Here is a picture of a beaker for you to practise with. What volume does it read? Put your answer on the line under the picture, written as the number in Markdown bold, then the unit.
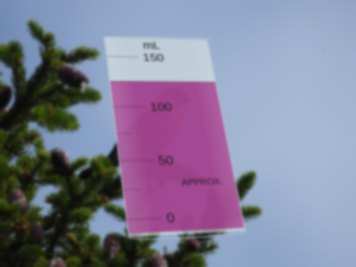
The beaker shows **125** mL
